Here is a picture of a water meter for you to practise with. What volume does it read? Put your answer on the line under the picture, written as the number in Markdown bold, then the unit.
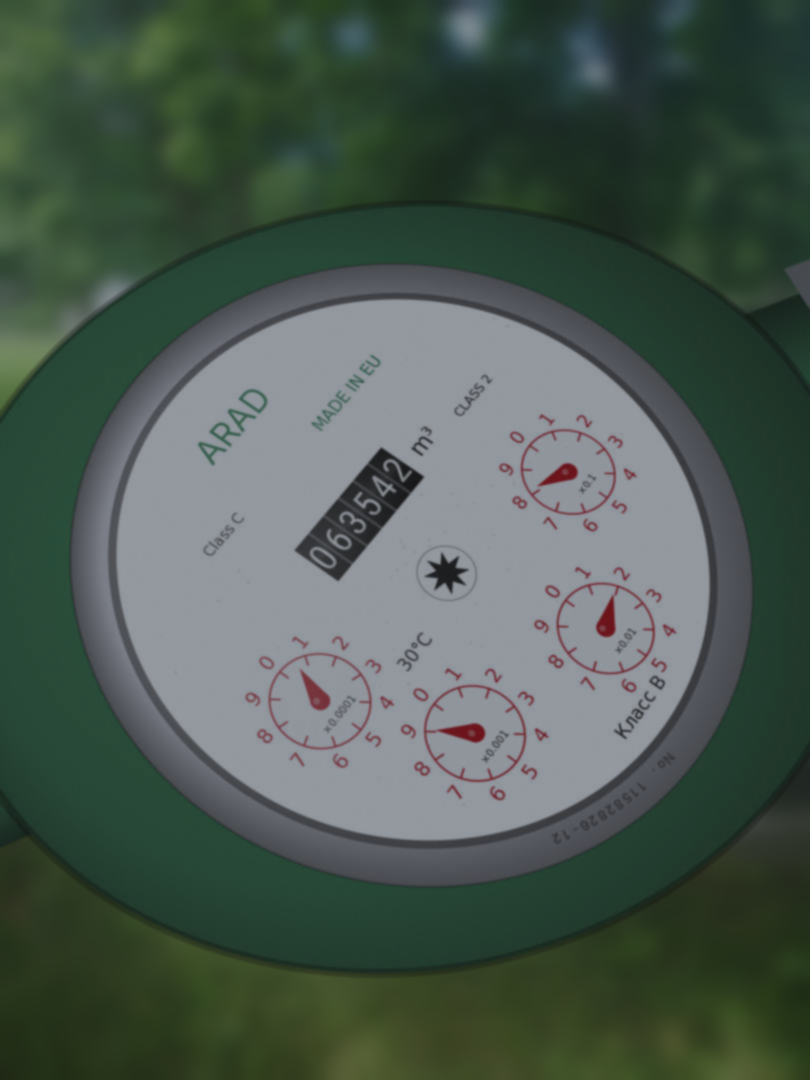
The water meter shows **63542.8190** m³
